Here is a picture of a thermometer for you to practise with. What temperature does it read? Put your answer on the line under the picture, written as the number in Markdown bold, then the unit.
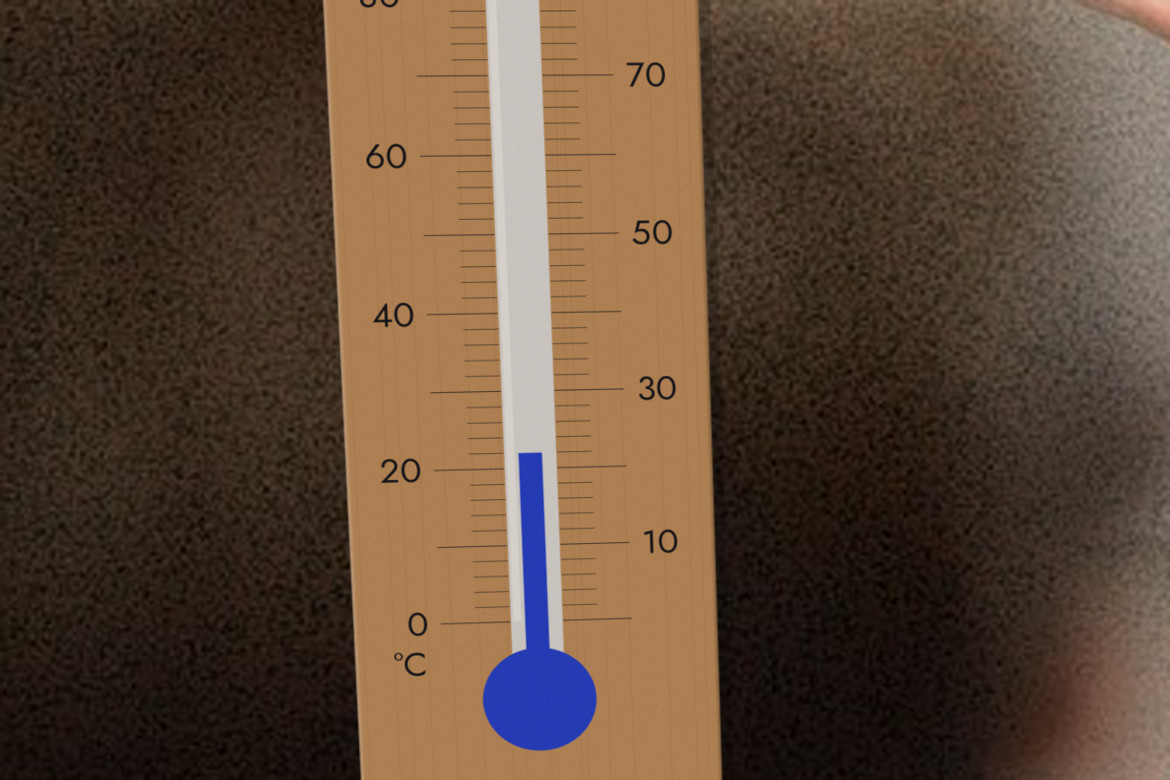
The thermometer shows **22** °C
